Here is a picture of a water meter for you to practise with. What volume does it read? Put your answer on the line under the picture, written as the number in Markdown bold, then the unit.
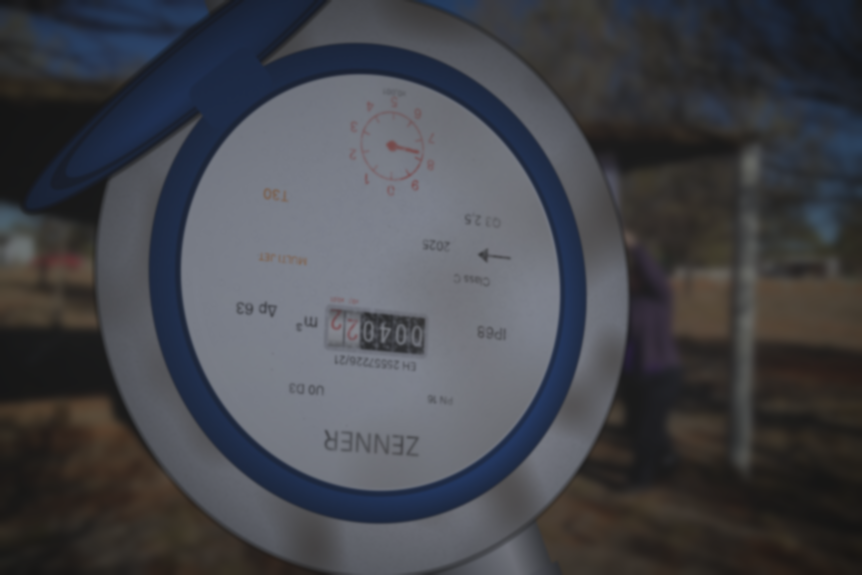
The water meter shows **40.217** m³
